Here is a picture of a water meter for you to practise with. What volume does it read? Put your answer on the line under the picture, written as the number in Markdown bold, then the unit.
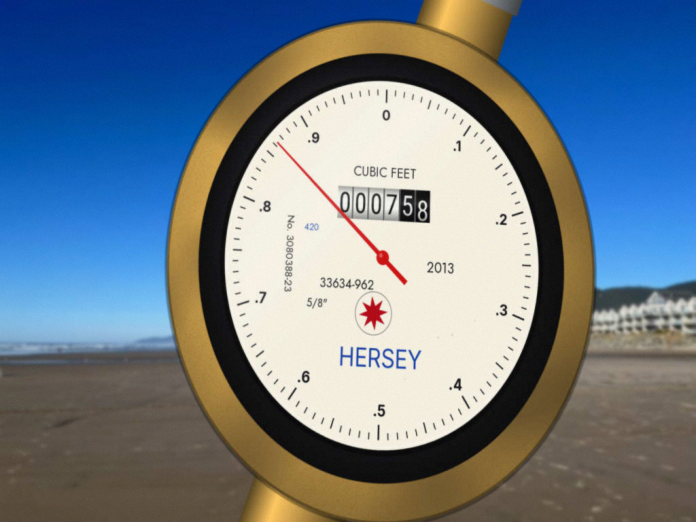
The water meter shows **757.86** ft³
